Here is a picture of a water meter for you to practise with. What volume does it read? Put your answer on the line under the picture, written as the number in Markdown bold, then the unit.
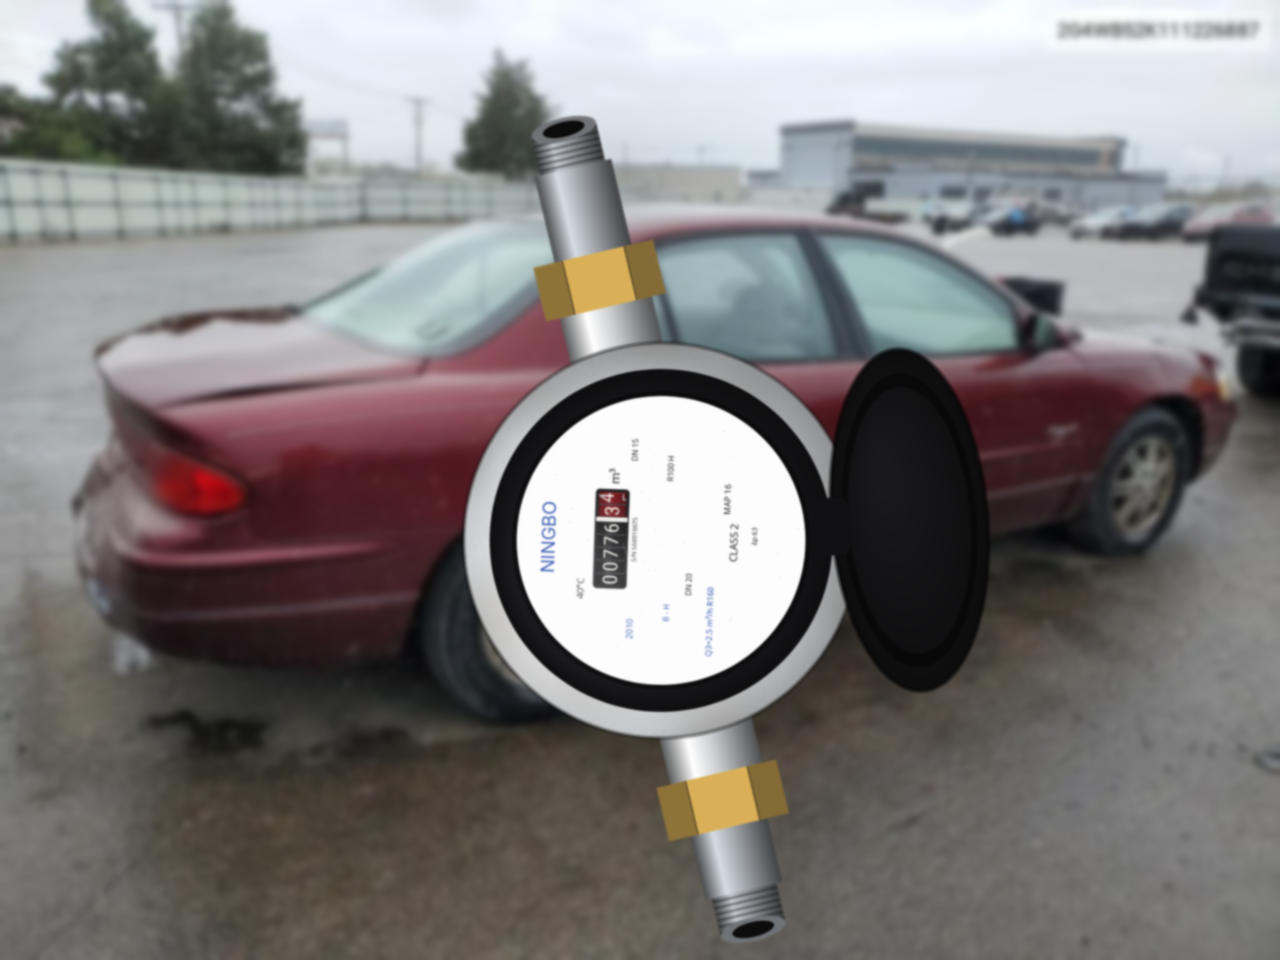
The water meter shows **776.34** m³
